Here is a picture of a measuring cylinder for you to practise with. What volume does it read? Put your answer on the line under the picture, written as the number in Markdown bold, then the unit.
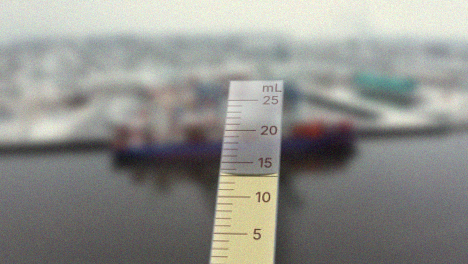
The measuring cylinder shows **13** mL
